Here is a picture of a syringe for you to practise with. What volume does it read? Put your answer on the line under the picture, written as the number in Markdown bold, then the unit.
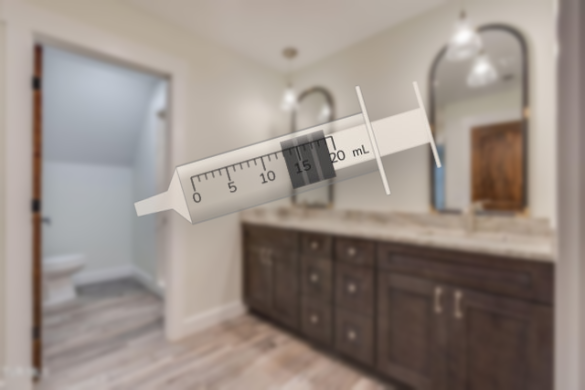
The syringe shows **13** mL
